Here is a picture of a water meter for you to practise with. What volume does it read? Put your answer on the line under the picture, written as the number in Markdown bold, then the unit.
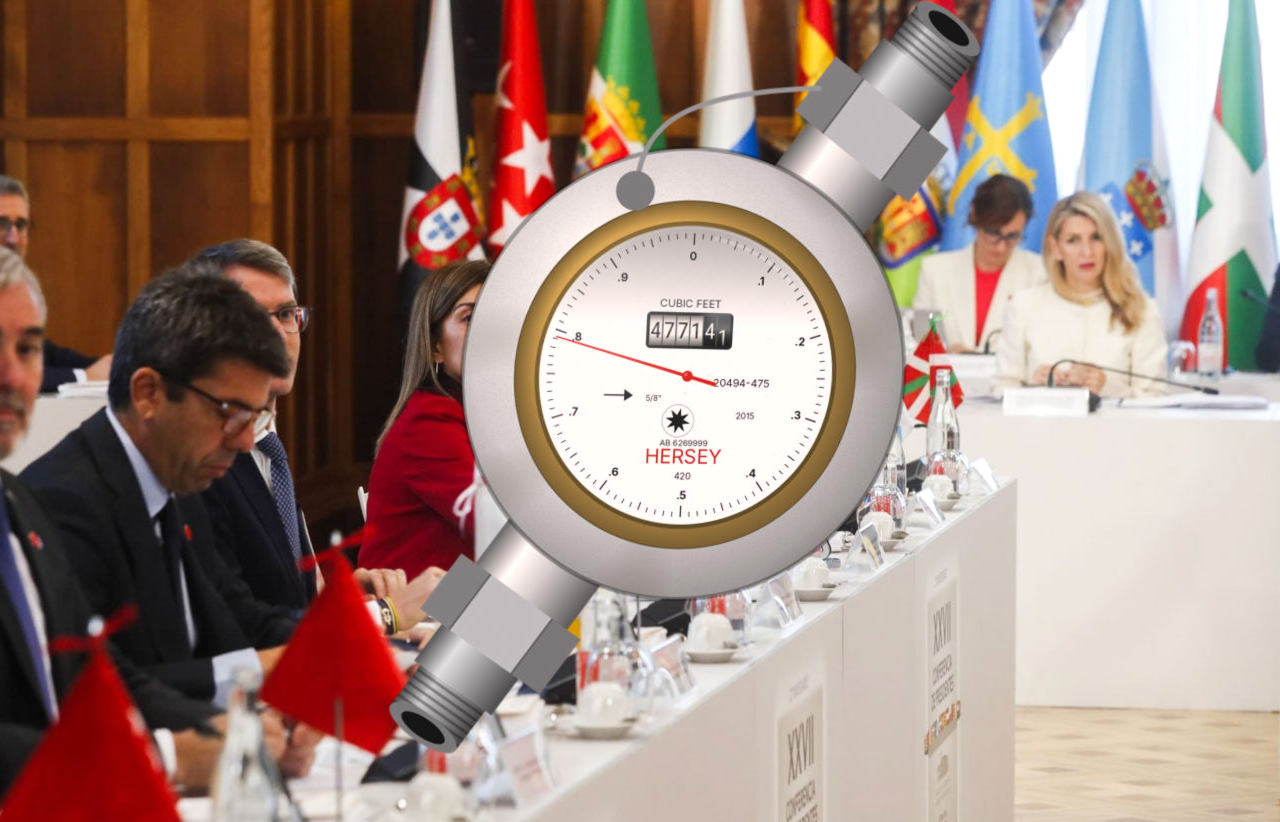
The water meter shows **477140.79** ft³
